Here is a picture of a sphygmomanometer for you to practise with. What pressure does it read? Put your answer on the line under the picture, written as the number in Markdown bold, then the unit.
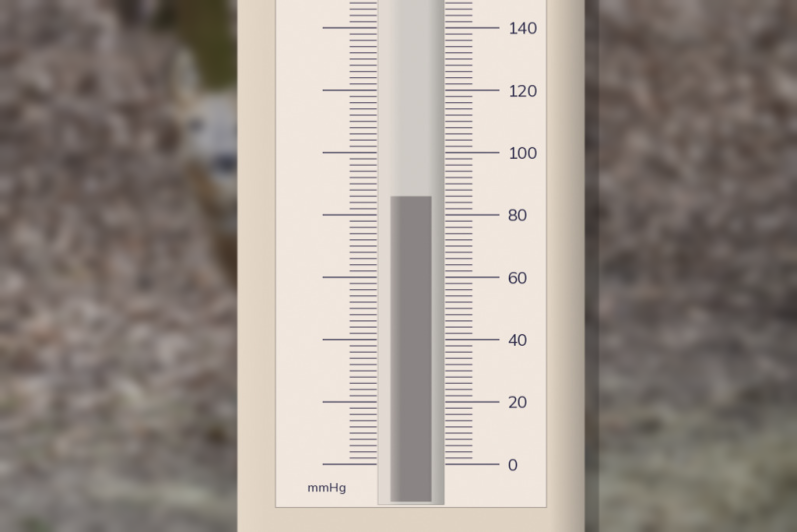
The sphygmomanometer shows **86** mmHg
